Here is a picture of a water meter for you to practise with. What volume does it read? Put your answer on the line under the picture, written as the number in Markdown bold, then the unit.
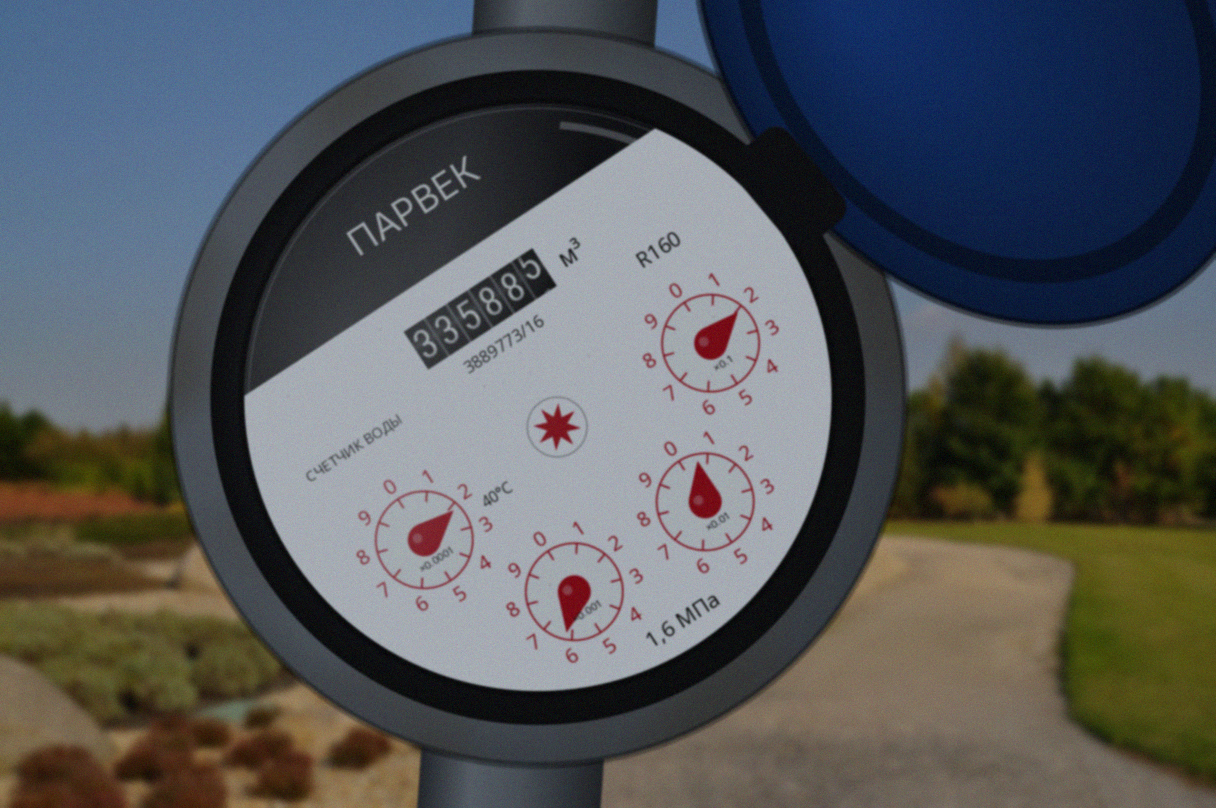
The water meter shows **335885.2062** m³
